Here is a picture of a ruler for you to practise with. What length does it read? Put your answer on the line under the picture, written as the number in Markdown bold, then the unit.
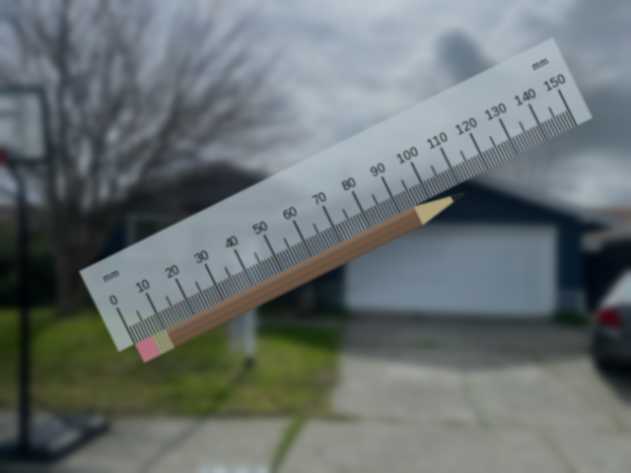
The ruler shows **110** mm
